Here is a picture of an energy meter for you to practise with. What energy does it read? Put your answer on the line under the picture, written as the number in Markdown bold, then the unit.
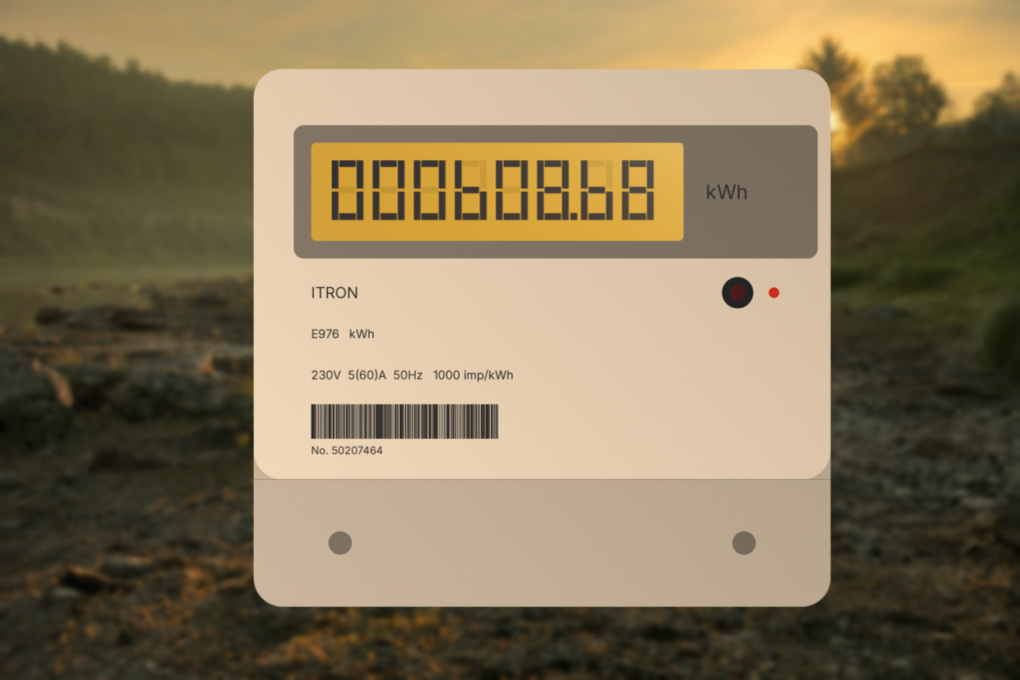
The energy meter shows **608.68** kWh
